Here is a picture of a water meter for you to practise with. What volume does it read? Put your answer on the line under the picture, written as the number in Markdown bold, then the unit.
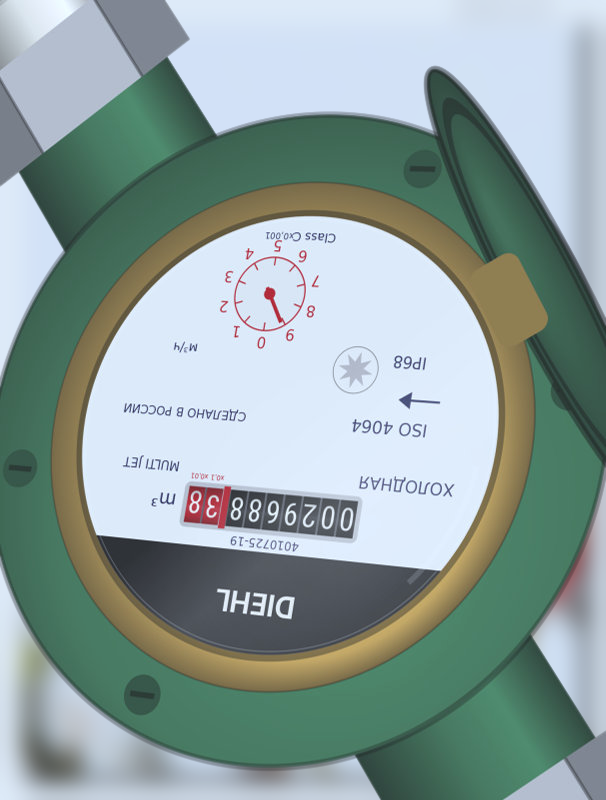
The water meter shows **29688.379** m³
